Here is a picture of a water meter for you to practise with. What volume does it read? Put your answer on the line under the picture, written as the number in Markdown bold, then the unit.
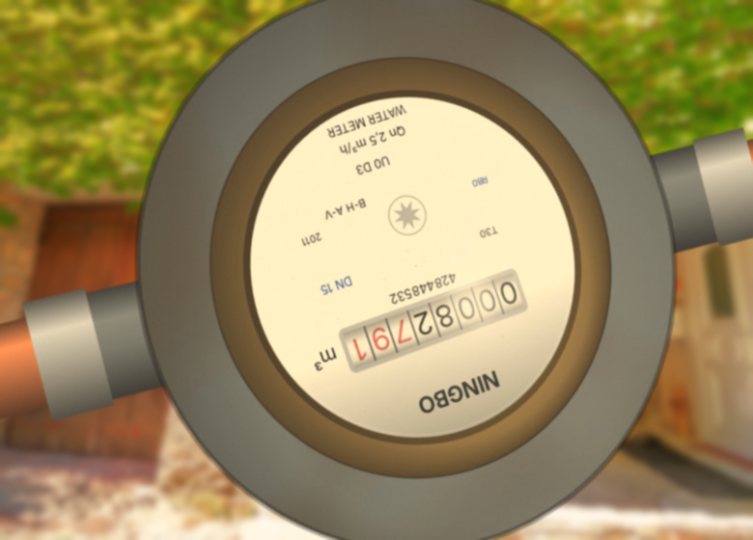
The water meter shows **82.791** m³
